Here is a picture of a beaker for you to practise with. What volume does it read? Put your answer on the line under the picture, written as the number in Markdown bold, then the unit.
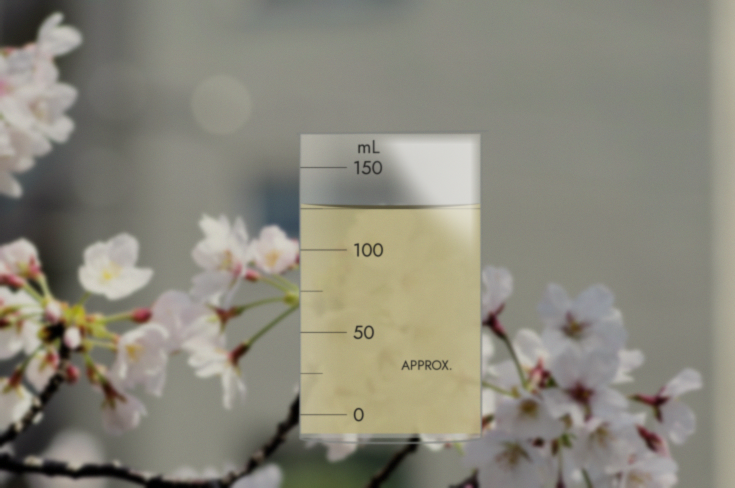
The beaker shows **125** mL
